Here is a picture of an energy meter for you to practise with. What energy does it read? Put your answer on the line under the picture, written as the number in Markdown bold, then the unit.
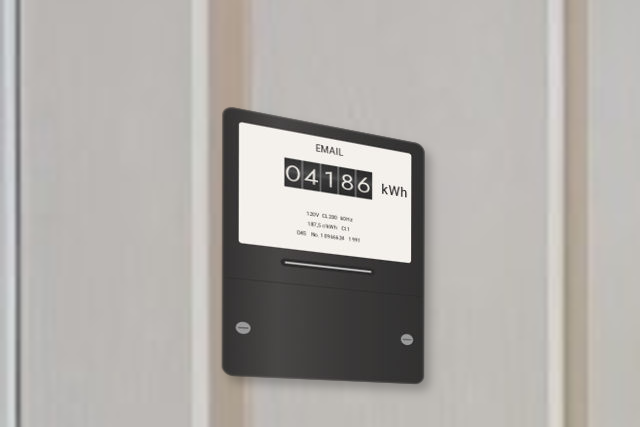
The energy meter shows **4186** kWh
